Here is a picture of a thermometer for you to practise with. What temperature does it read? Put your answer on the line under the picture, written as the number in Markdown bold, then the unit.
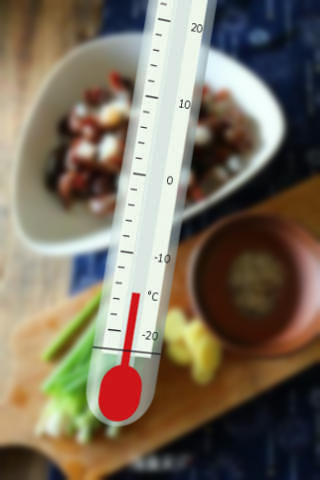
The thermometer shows **-15** °C
